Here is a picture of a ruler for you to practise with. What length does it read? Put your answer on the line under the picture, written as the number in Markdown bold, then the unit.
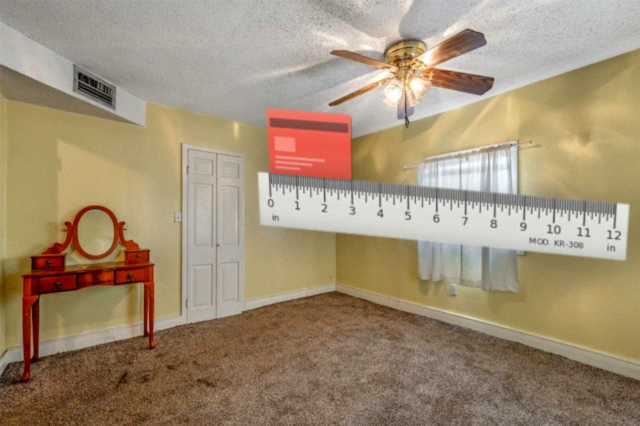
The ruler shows **3** in
